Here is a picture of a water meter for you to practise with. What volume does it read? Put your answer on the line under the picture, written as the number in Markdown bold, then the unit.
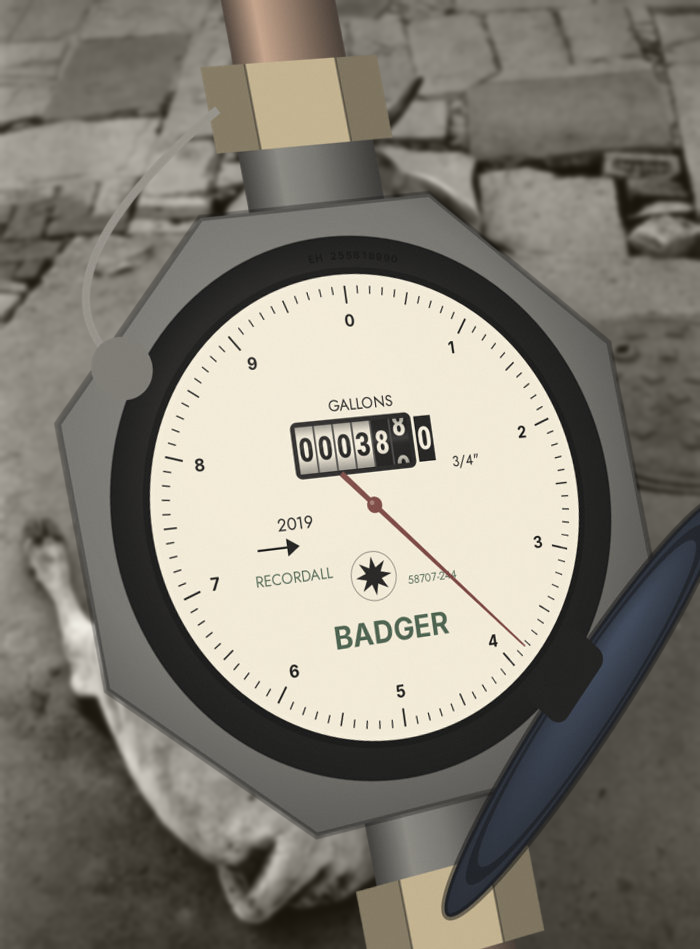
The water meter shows **3883.8** gal
